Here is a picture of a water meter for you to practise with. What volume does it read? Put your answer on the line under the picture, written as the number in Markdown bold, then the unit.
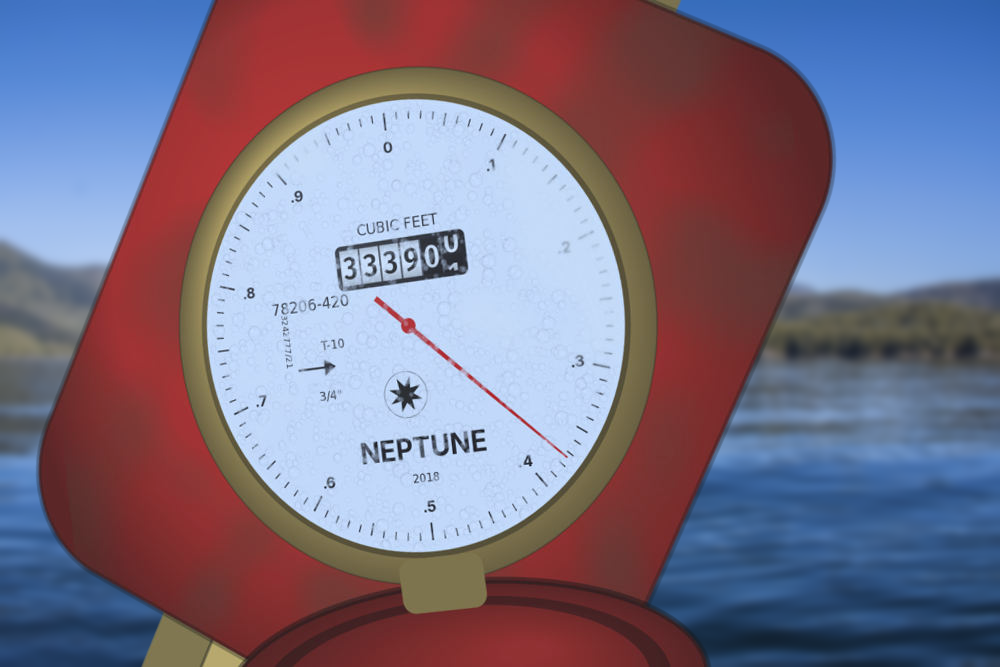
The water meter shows **333900.37** ft³
